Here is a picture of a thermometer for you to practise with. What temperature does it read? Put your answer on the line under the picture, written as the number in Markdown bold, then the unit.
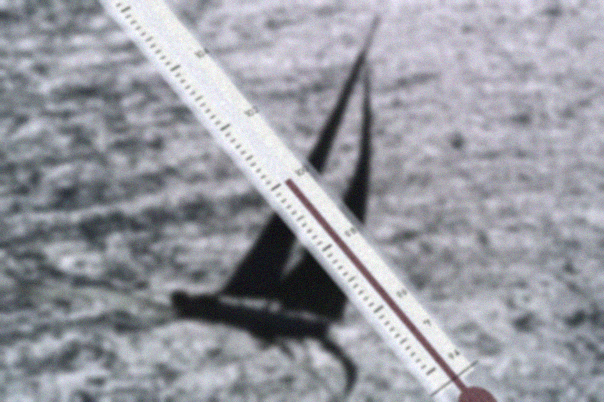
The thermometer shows **100** °F
